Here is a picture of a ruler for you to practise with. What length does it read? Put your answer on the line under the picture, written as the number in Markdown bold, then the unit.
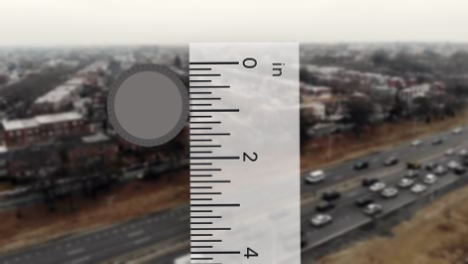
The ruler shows **1.75** in
